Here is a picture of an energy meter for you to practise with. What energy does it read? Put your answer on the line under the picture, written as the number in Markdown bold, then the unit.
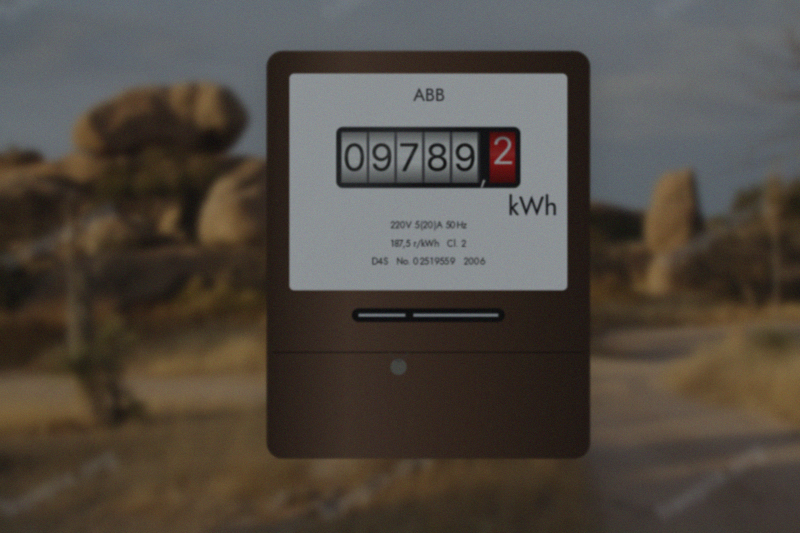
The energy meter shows **9789.2** kWh
